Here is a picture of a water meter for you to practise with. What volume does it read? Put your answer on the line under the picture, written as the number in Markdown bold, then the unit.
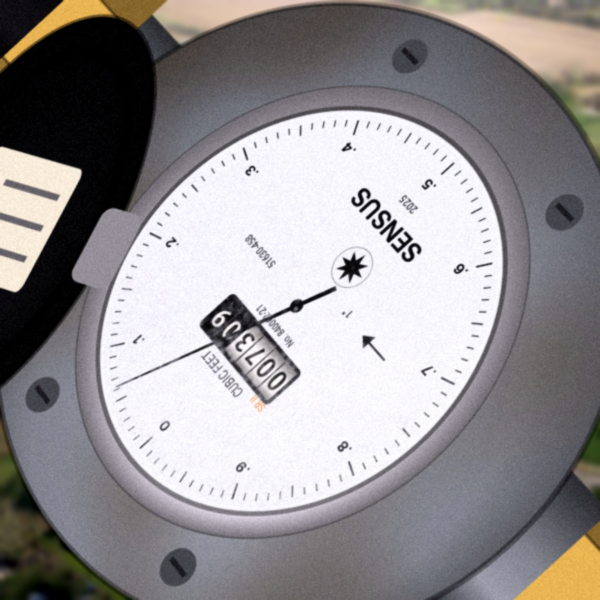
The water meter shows **7309.06** ft³
